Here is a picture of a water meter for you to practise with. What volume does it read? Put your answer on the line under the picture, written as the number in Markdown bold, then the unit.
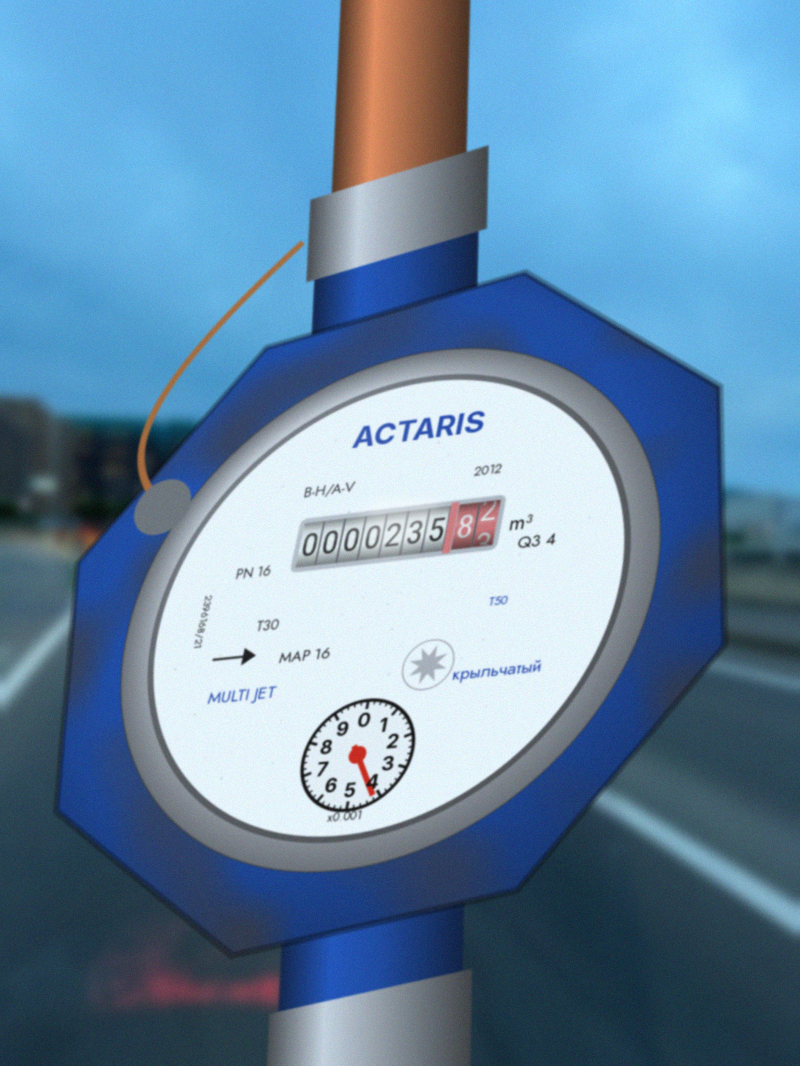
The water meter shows **235.824** m³
